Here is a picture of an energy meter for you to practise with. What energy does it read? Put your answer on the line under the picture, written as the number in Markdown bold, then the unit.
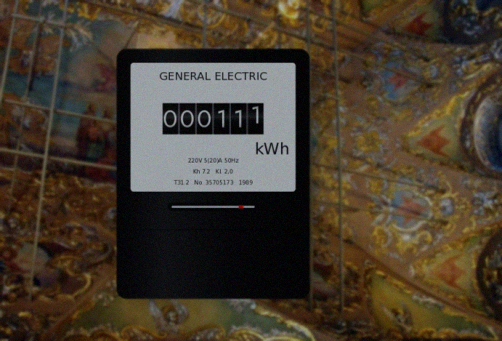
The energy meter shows **111** kWh
